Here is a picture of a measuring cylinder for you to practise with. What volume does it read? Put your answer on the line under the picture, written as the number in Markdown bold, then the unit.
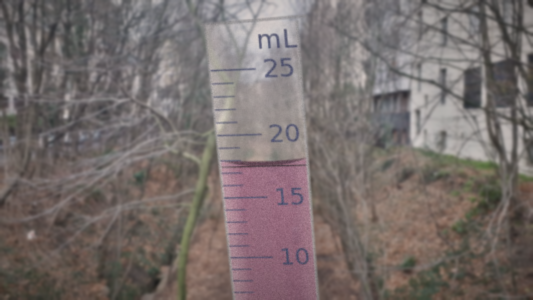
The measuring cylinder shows **17.5** mL
